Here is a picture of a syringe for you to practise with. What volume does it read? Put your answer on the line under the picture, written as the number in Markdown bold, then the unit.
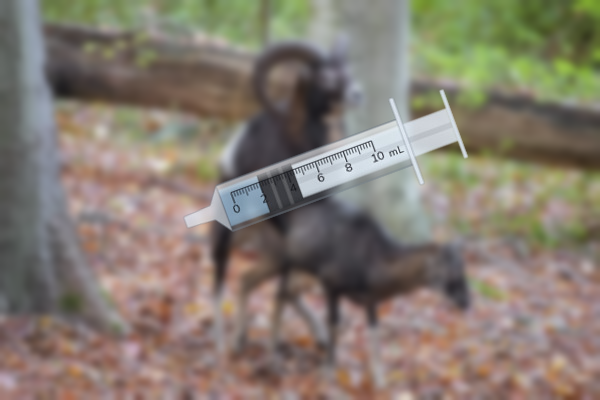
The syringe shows **2** mL
